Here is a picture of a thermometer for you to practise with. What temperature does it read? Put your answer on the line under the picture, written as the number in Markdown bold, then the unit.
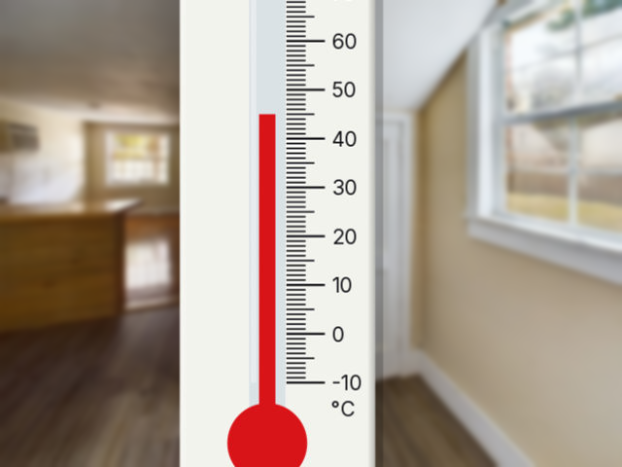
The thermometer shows **45** °C
